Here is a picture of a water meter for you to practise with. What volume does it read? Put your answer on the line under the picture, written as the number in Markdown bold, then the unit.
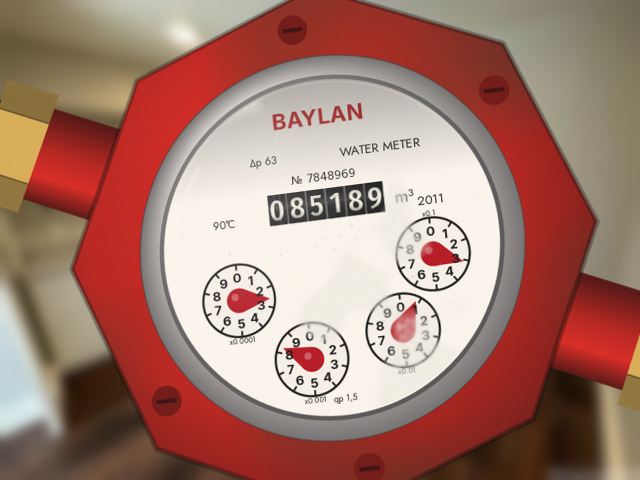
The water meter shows **85189.3082** m³
